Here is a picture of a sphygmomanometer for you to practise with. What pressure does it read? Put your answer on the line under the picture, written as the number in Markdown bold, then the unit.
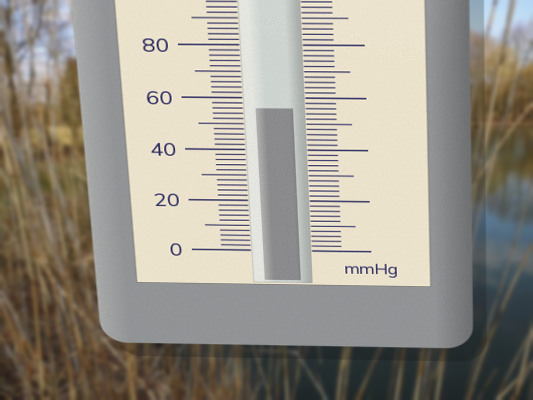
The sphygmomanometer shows **56** mmHg
